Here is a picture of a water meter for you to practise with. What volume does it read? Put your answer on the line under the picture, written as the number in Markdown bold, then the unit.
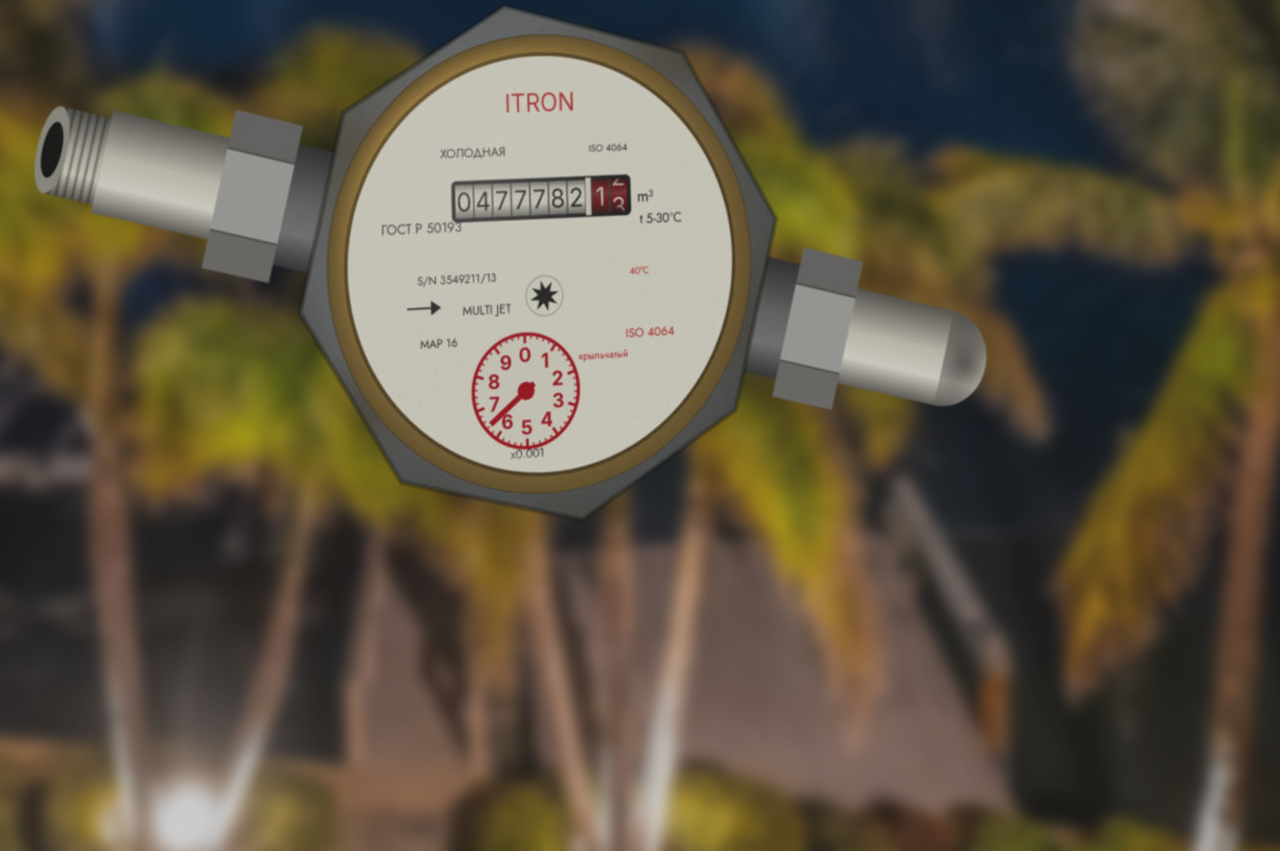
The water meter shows **477782.126** m³
